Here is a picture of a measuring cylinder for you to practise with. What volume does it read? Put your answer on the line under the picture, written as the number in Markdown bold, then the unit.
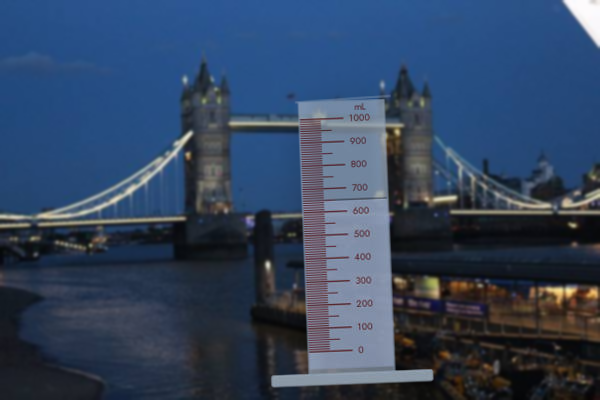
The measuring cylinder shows **650** mL
